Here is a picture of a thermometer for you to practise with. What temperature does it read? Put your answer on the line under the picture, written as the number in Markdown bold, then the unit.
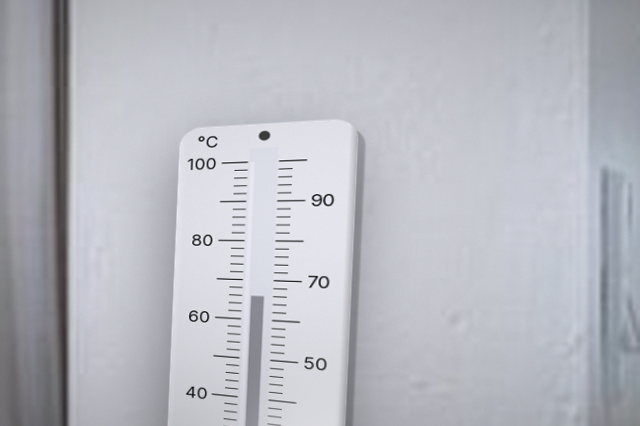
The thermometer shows **66** °C
